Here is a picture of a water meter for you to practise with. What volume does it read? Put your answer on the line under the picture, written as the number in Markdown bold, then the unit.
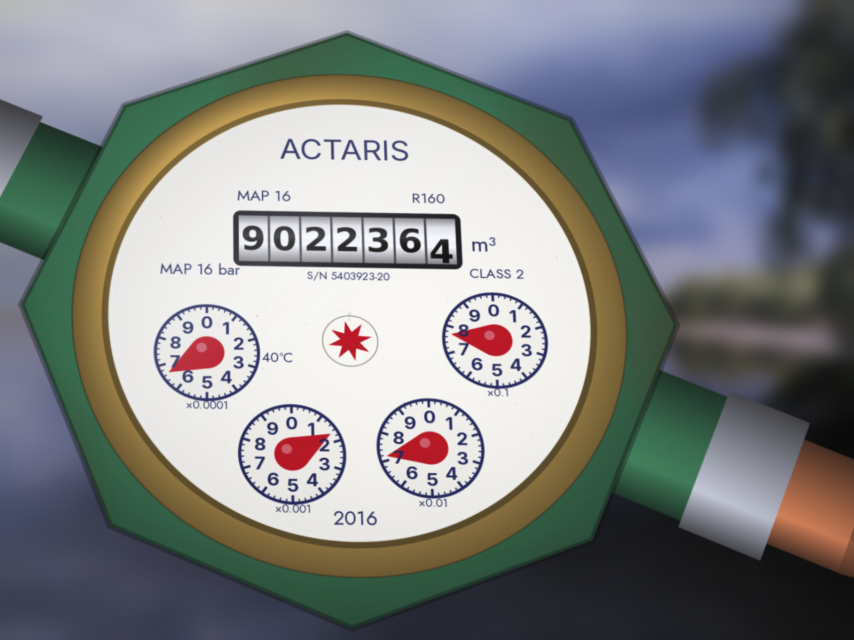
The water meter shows **9022363.7716** m³
